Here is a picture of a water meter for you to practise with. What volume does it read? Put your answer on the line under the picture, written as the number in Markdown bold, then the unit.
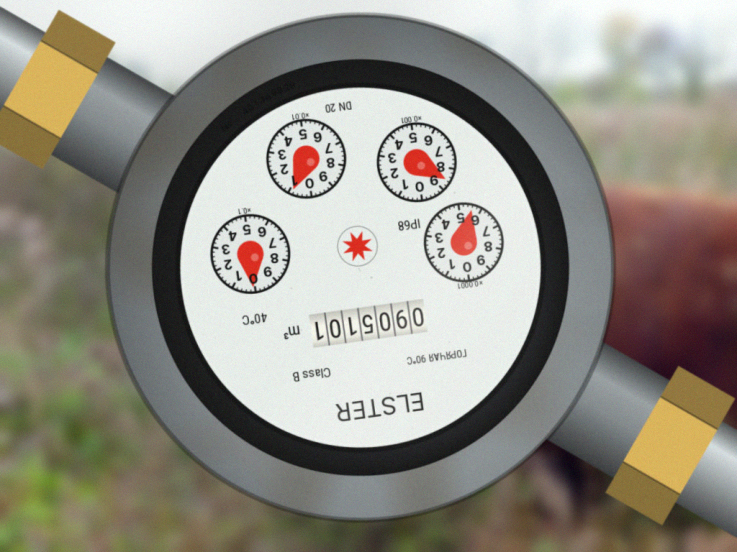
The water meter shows **905101.0085** m³
